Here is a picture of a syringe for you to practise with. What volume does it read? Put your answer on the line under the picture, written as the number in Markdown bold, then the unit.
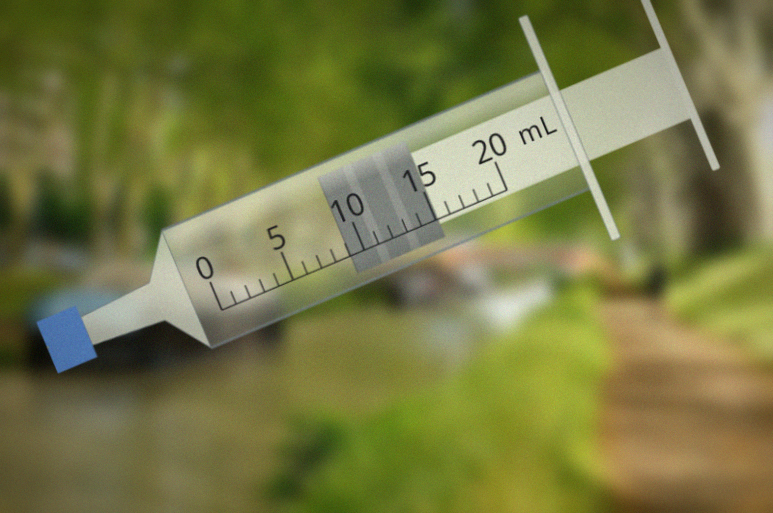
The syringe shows **9** mL
